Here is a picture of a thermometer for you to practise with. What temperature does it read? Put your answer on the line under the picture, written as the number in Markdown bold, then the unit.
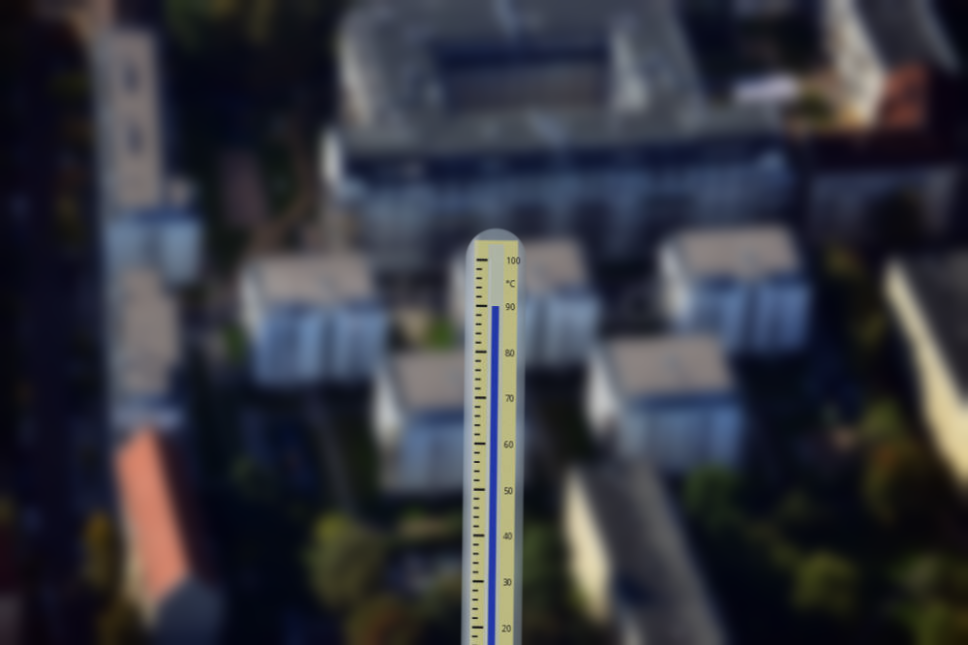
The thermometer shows **90** °C
